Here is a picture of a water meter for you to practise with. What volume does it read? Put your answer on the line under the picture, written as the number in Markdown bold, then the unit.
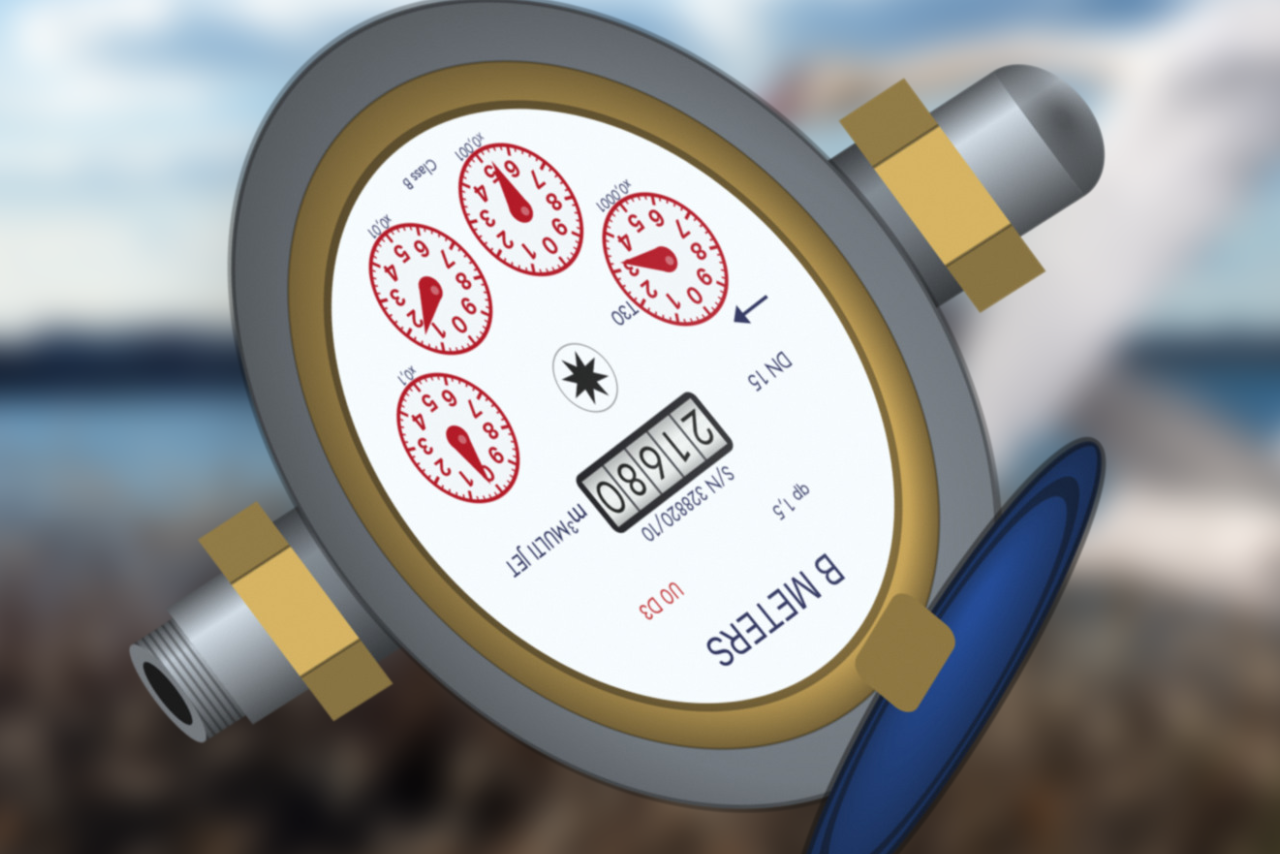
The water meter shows **21680.0153** m³
